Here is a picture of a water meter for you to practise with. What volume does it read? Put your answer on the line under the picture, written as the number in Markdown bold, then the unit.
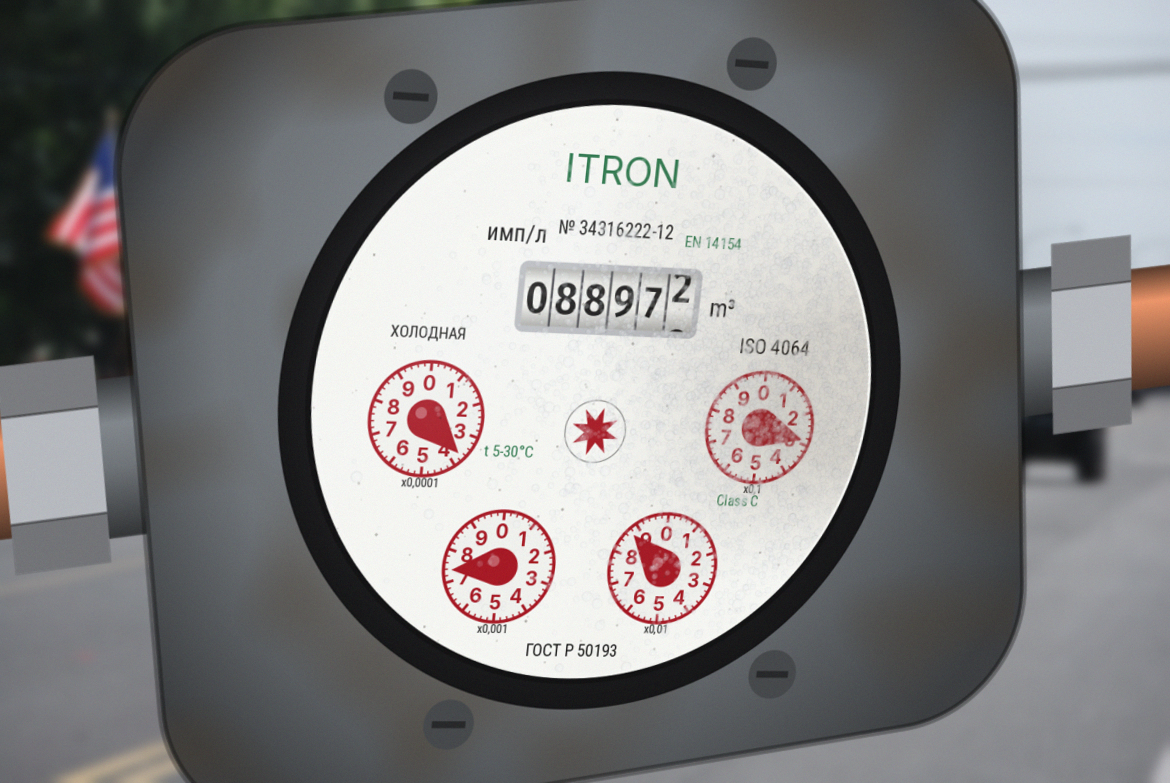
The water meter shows **88972.2873** m³
